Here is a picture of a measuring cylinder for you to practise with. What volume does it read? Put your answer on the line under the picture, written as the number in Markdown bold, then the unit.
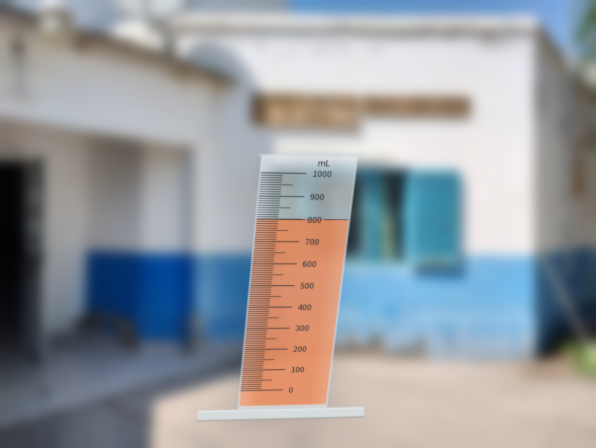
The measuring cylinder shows **800** mL
